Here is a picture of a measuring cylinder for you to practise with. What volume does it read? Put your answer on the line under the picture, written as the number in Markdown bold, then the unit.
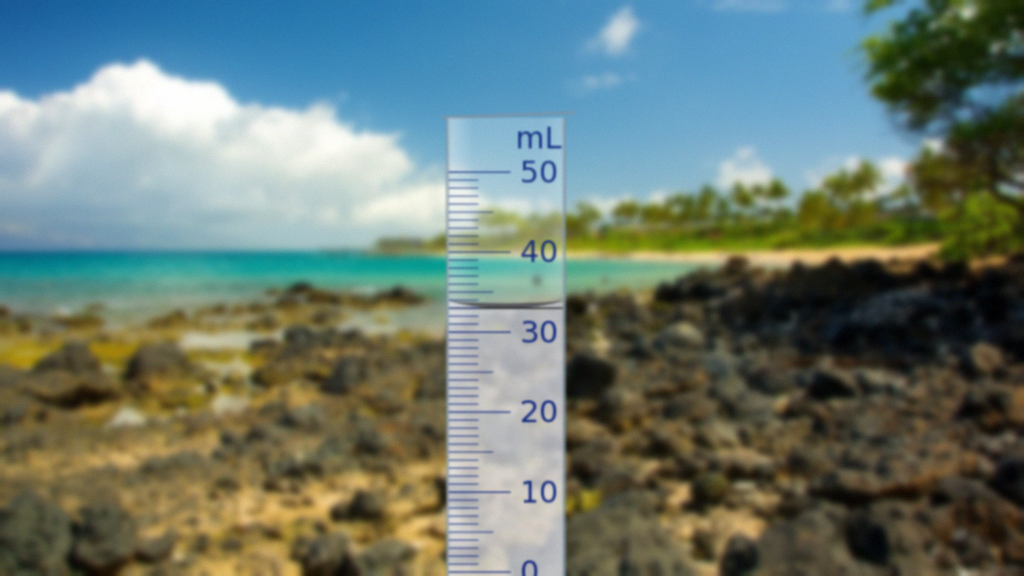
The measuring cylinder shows **33** mL
